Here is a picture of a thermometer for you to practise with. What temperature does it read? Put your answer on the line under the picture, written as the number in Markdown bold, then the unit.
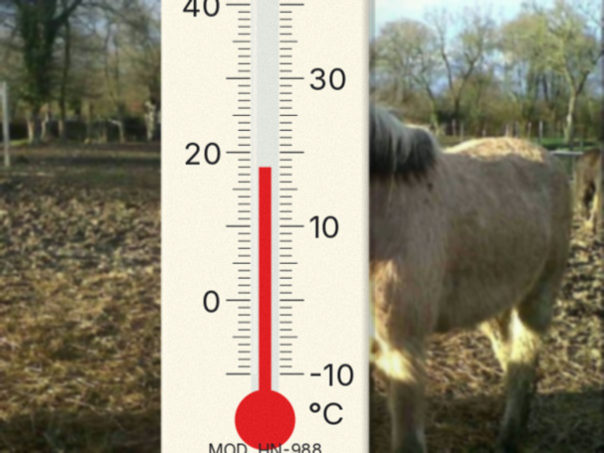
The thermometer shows **18** °C
